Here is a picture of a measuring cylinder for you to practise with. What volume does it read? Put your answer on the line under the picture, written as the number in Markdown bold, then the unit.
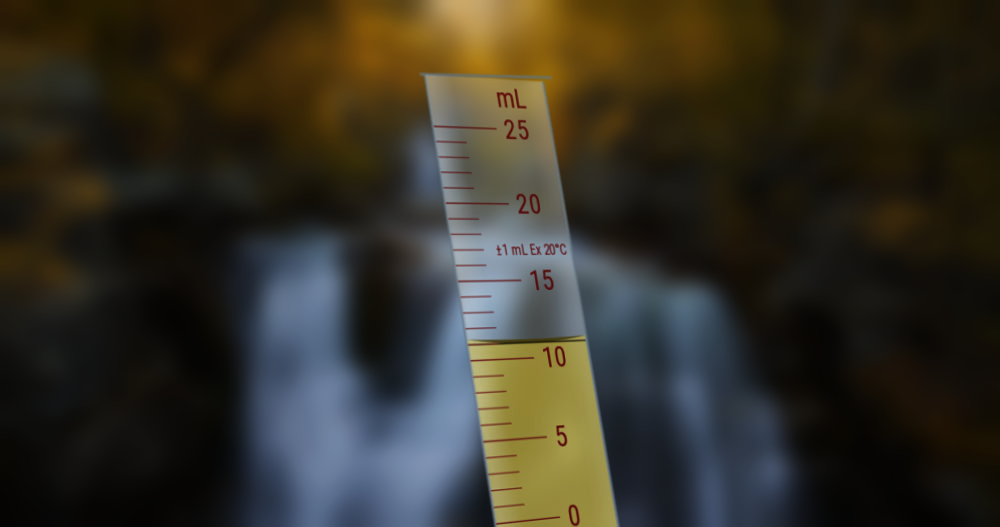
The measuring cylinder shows **11** mL
